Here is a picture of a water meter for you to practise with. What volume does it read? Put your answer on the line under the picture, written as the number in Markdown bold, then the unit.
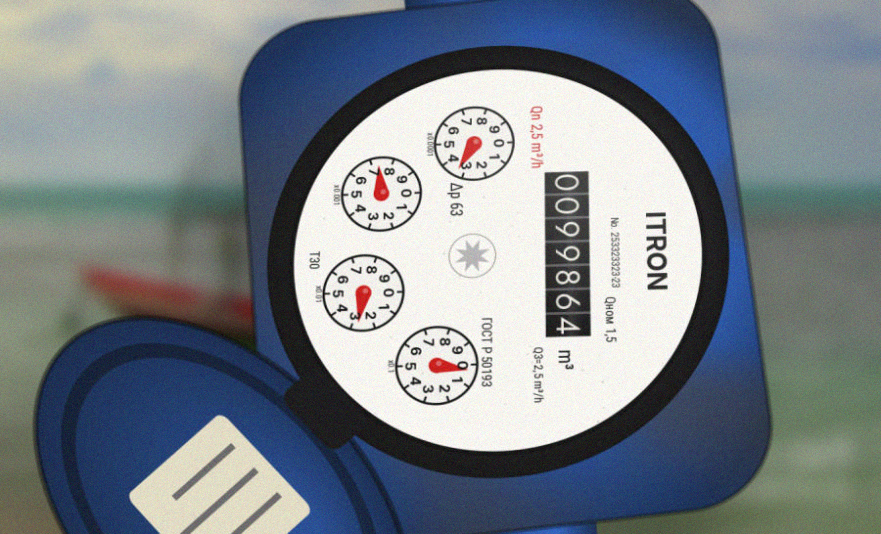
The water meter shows **99864.0273** m³
